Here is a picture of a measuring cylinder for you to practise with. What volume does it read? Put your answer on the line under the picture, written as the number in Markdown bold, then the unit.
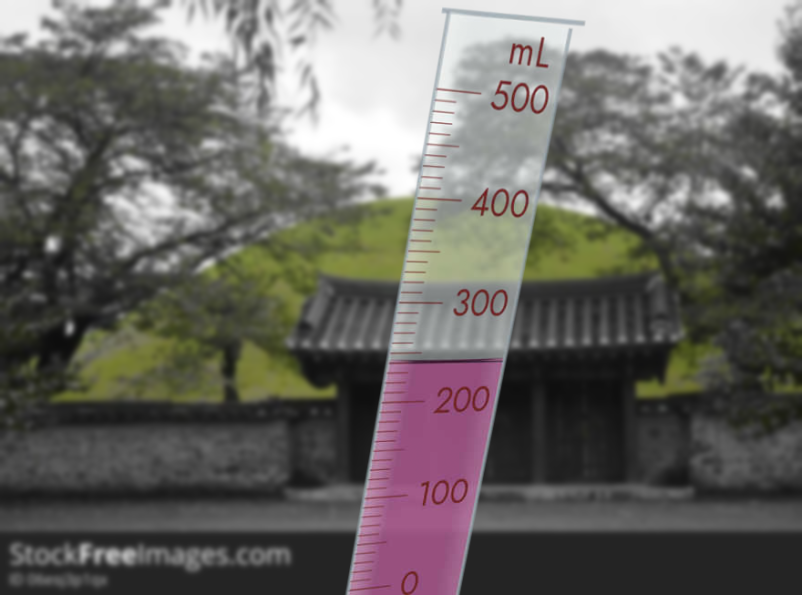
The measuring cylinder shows **240** mL
